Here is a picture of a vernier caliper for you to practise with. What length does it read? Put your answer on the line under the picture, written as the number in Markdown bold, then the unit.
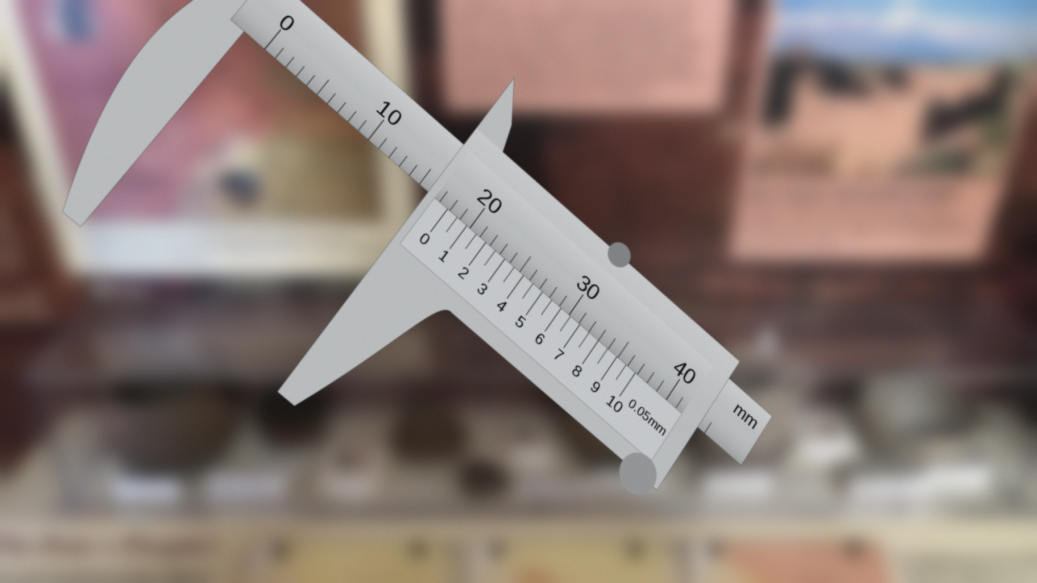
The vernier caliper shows **17.8** mm
